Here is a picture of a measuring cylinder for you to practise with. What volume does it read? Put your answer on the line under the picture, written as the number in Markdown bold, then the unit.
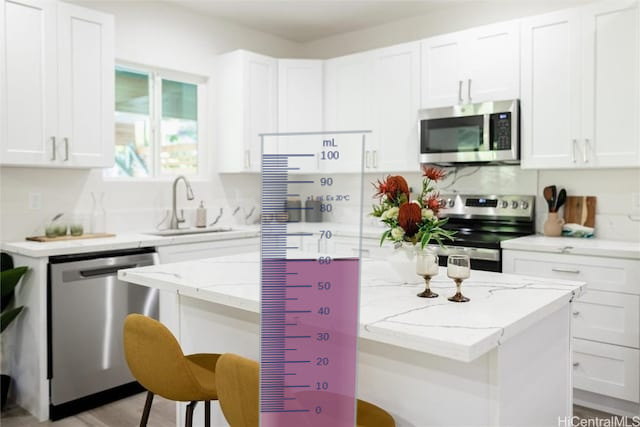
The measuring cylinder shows **60** mL
